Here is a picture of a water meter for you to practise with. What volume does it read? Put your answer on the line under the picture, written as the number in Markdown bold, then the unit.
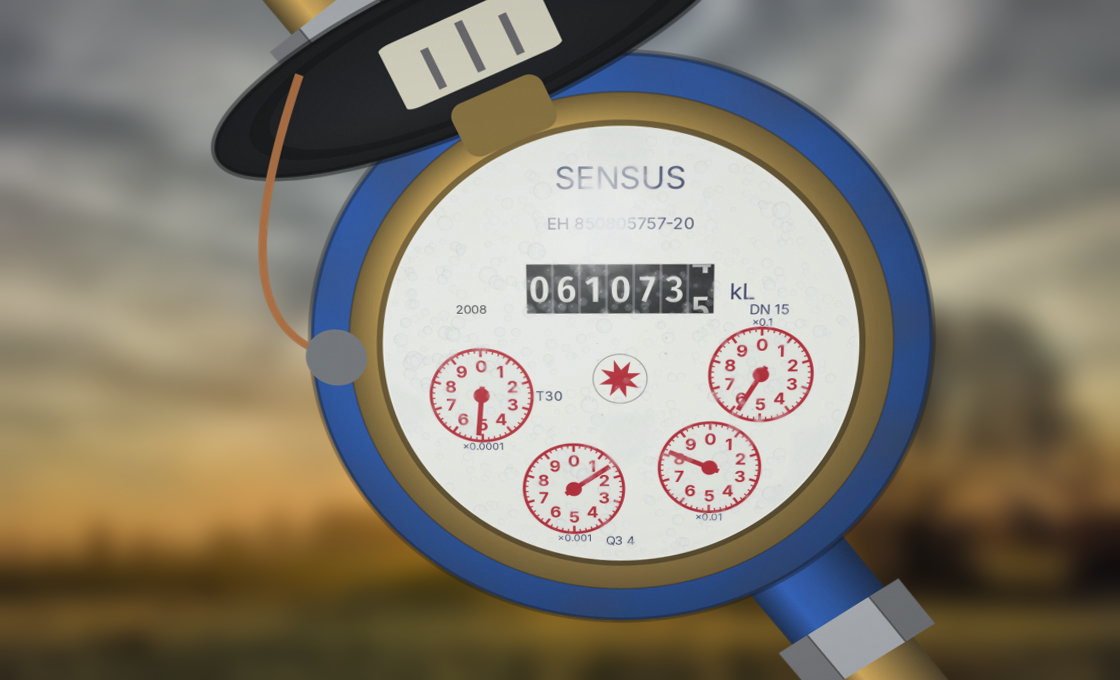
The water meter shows **610734.5815** kL
